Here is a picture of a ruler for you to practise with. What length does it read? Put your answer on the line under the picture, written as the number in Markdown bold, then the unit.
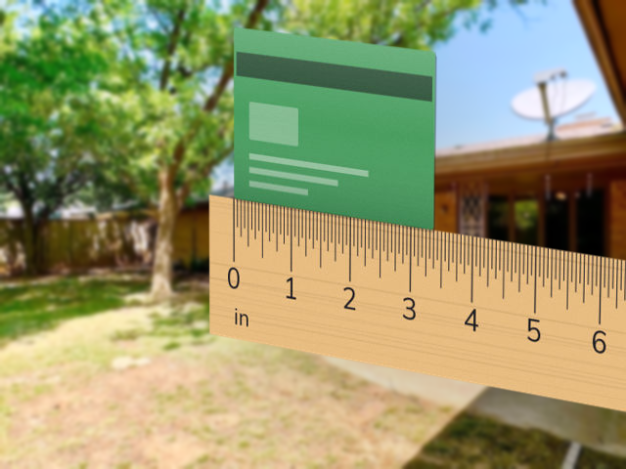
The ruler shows **3.375** in
